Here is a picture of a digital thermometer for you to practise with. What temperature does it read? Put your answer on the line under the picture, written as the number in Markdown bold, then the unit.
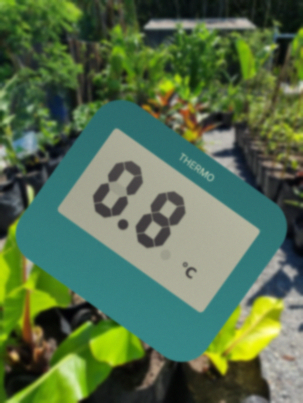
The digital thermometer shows **0.8** °C
